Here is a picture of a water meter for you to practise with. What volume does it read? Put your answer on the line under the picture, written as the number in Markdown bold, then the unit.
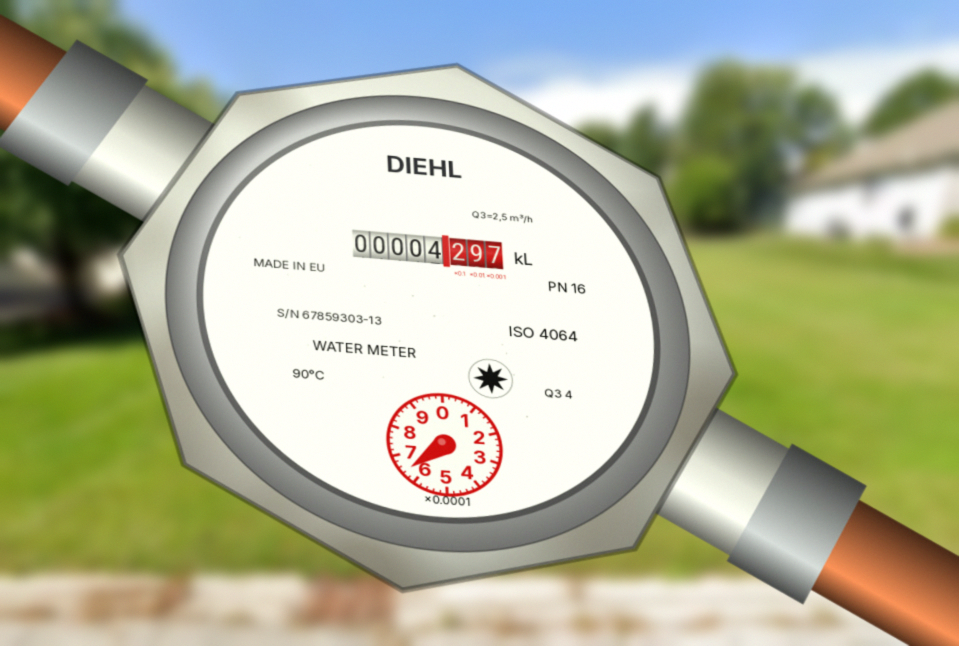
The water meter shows **4.2976** kL
